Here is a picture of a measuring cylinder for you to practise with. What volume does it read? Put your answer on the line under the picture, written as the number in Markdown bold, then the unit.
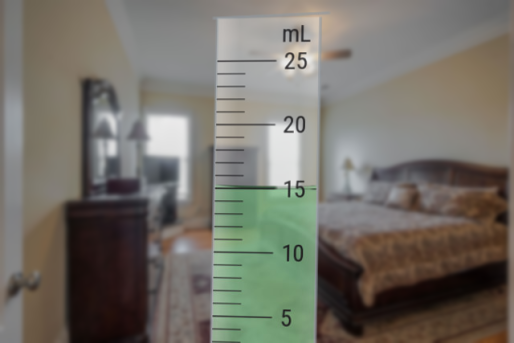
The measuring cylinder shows **15** mL
